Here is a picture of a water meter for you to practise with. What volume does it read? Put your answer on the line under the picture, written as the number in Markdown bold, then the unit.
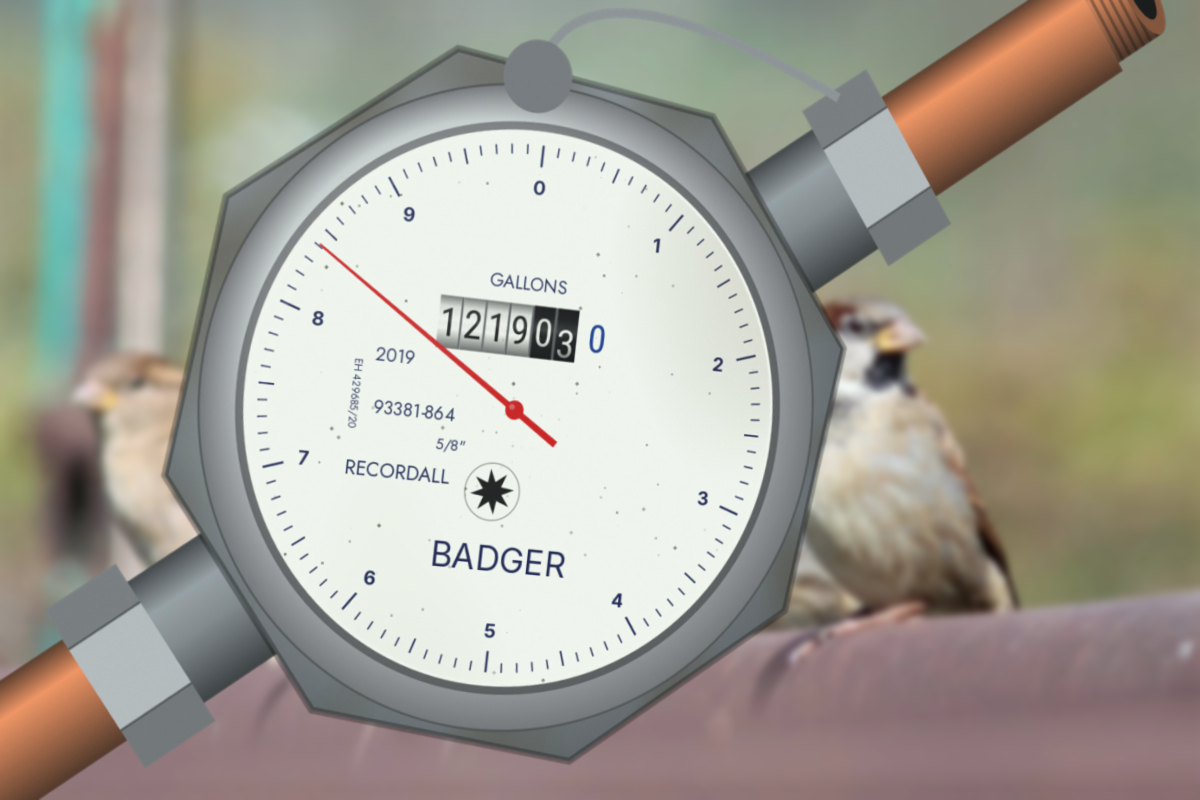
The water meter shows **1219028.4** gal
